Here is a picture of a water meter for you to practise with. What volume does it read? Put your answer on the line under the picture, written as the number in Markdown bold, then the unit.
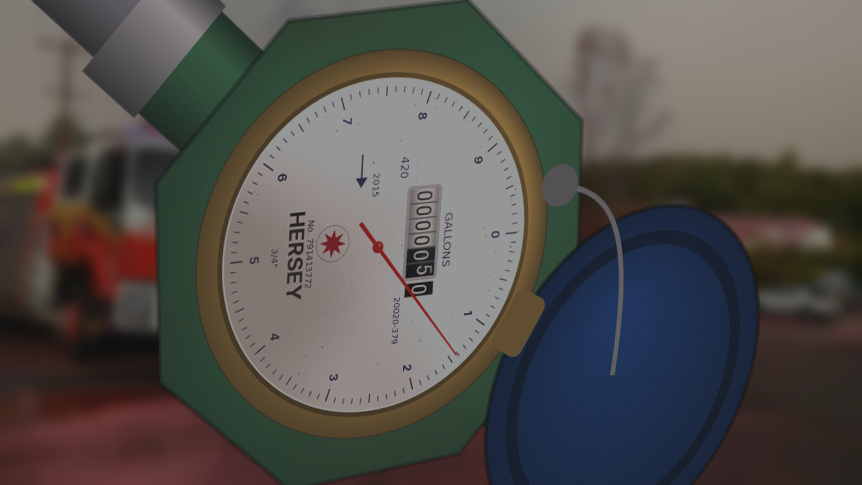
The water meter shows **51.4** gal
